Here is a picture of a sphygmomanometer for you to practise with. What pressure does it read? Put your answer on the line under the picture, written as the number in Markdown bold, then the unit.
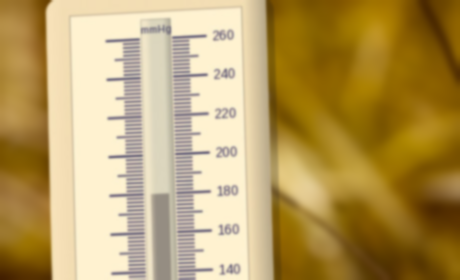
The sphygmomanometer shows **180** mmHg
